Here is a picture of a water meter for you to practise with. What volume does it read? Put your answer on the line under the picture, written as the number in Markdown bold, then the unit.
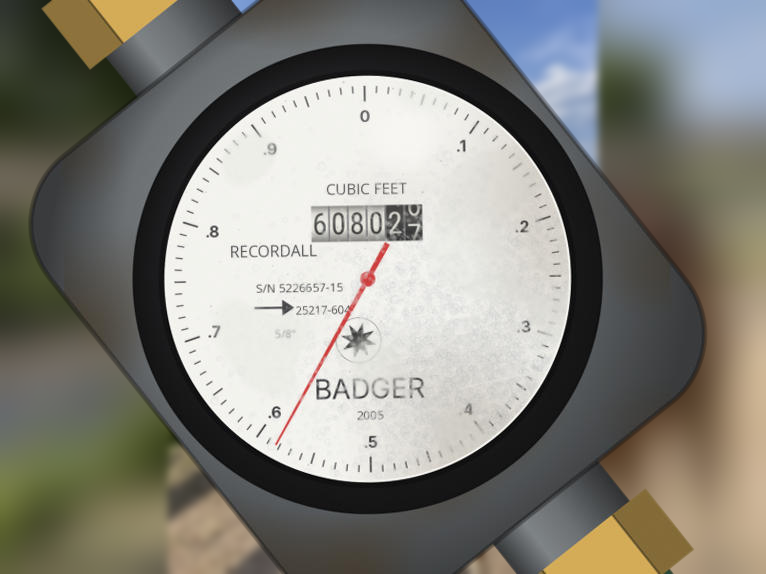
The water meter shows **608026.58** ft³
